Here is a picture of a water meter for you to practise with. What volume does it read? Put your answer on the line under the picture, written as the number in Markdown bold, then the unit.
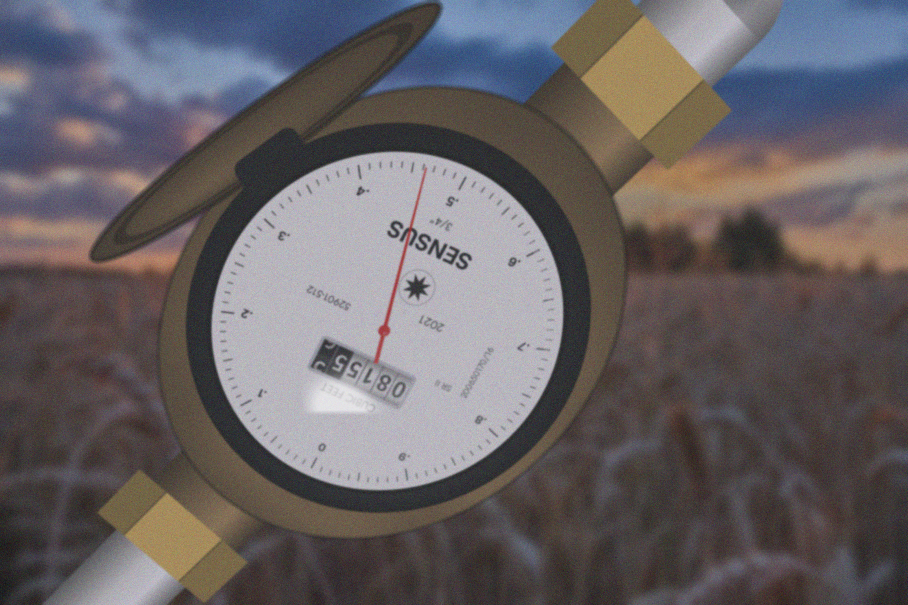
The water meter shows **81555.46** ft³
